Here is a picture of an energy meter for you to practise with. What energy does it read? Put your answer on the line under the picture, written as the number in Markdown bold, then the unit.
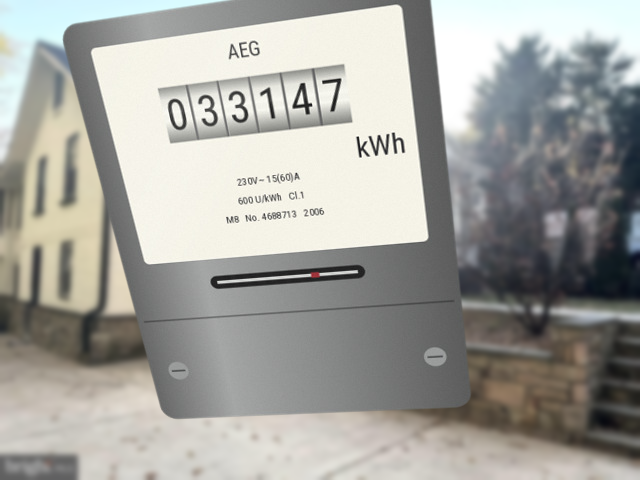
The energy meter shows **33147** kWh
